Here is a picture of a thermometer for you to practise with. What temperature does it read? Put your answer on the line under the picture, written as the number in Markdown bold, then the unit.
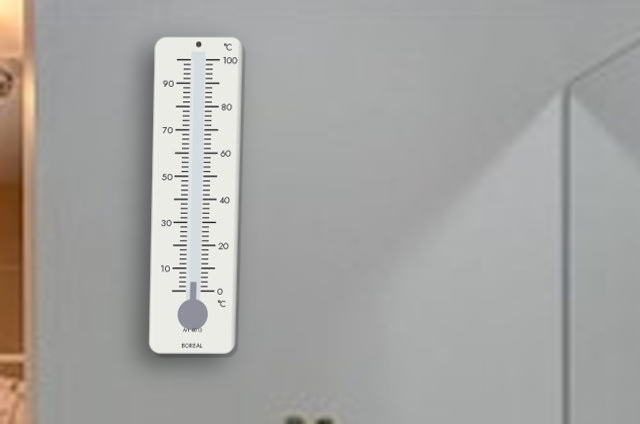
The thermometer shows **4** °C
